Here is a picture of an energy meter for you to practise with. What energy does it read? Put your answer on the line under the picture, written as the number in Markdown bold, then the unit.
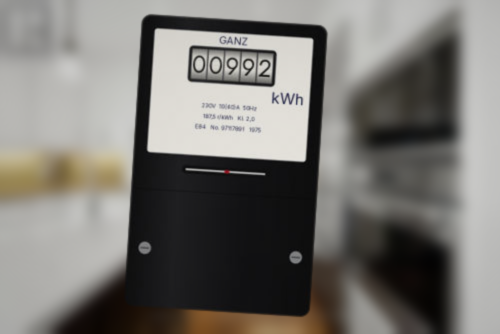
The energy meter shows **992** kWh
